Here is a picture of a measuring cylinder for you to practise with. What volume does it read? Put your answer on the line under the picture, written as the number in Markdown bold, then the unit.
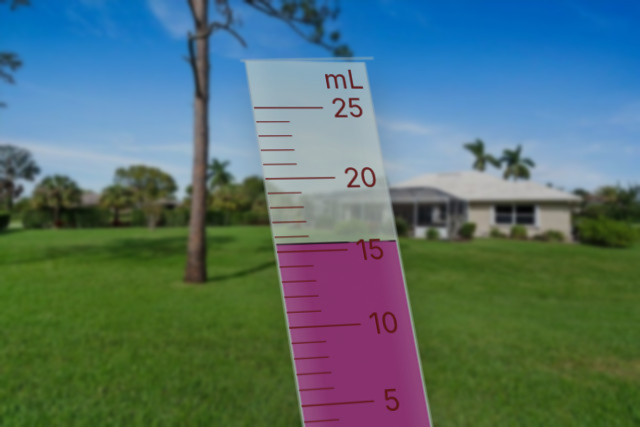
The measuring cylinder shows **15.5** mL
